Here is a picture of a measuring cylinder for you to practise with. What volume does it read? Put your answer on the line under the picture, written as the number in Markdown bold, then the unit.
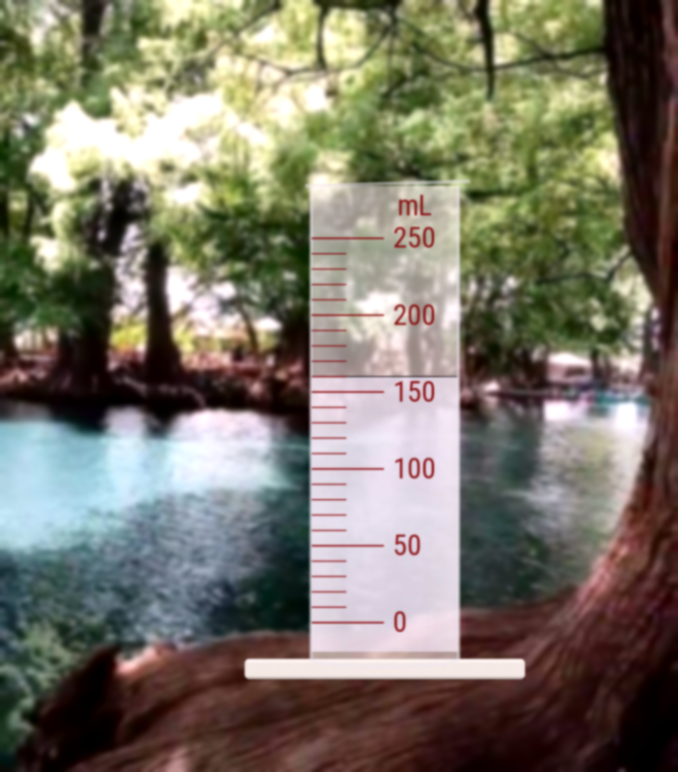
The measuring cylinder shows **160** mL
